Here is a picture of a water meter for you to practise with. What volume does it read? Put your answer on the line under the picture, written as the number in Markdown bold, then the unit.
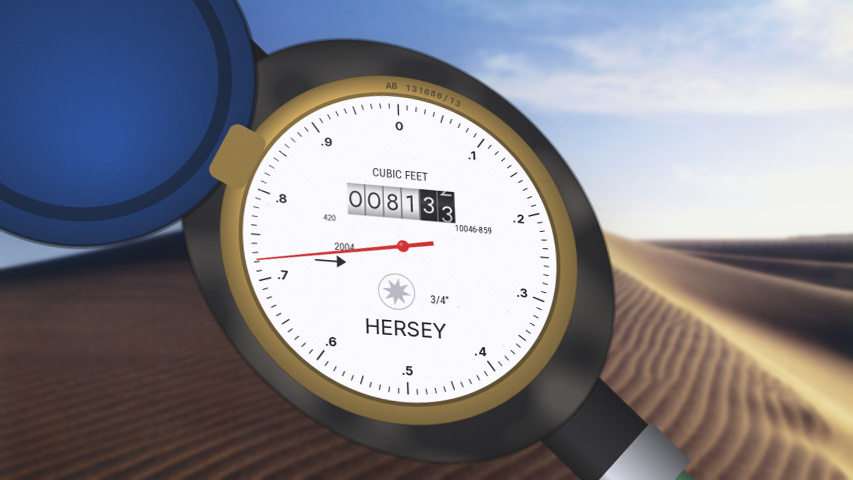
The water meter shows **8132.72** ft³
